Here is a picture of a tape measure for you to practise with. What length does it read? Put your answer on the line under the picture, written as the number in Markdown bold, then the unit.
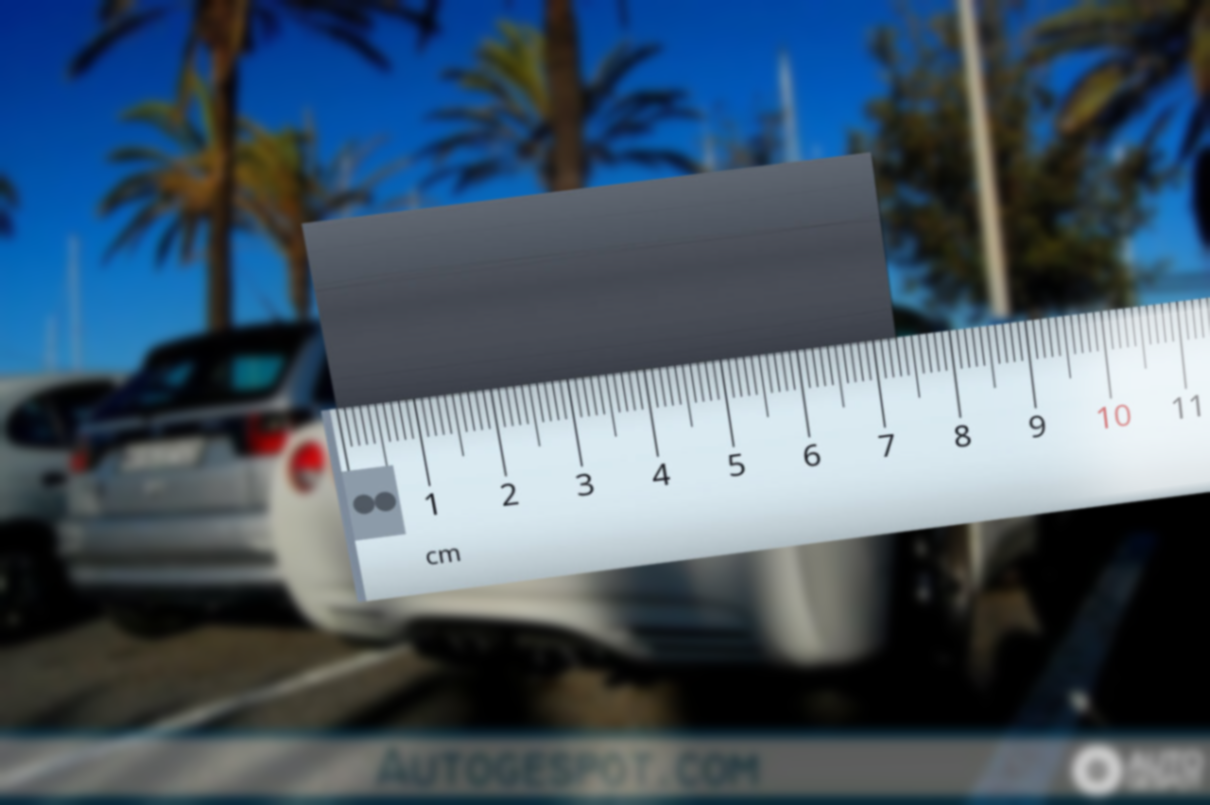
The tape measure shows **7.3** cm
